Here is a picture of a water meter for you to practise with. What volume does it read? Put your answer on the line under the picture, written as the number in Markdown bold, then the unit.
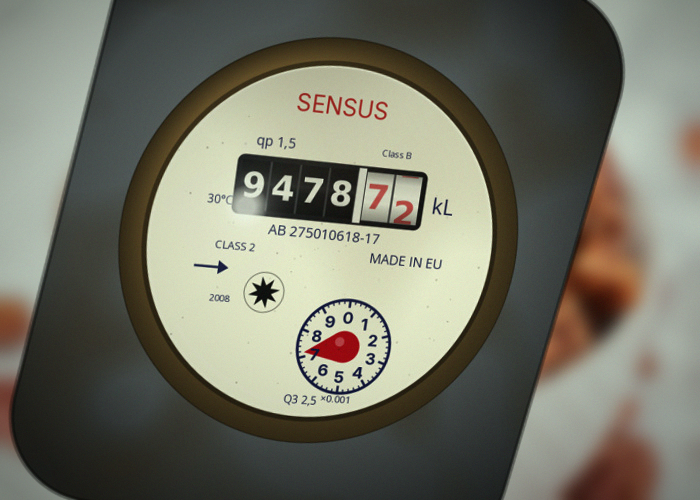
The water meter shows **9478.717** kL
